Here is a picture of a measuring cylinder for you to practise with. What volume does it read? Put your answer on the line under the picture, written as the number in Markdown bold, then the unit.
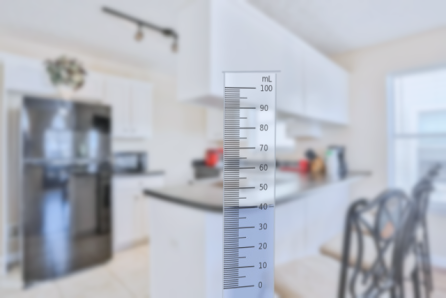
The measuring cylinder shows **40** mL
